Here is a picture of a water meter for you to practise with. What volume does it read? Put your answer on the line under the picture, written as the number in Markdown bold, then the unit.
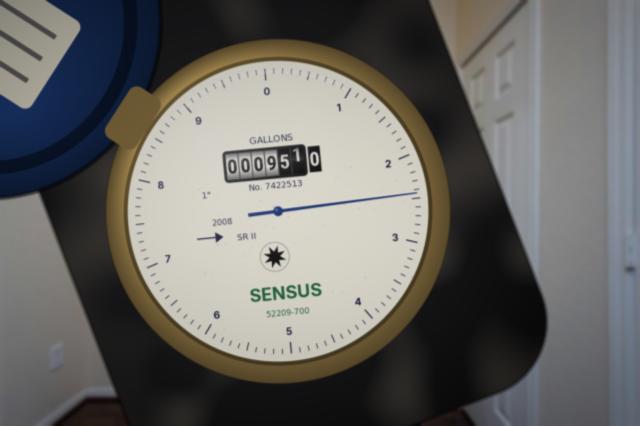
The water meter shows **9512.4** gal
